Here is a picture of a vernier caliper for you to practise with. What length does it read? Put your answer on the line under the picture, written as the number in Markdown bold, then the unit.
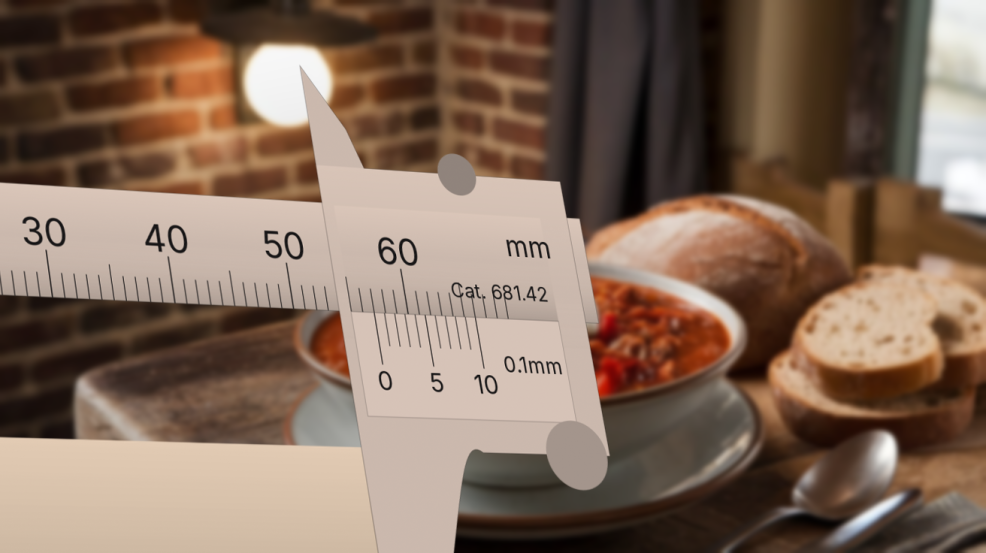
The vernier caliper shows **57.0** mm
